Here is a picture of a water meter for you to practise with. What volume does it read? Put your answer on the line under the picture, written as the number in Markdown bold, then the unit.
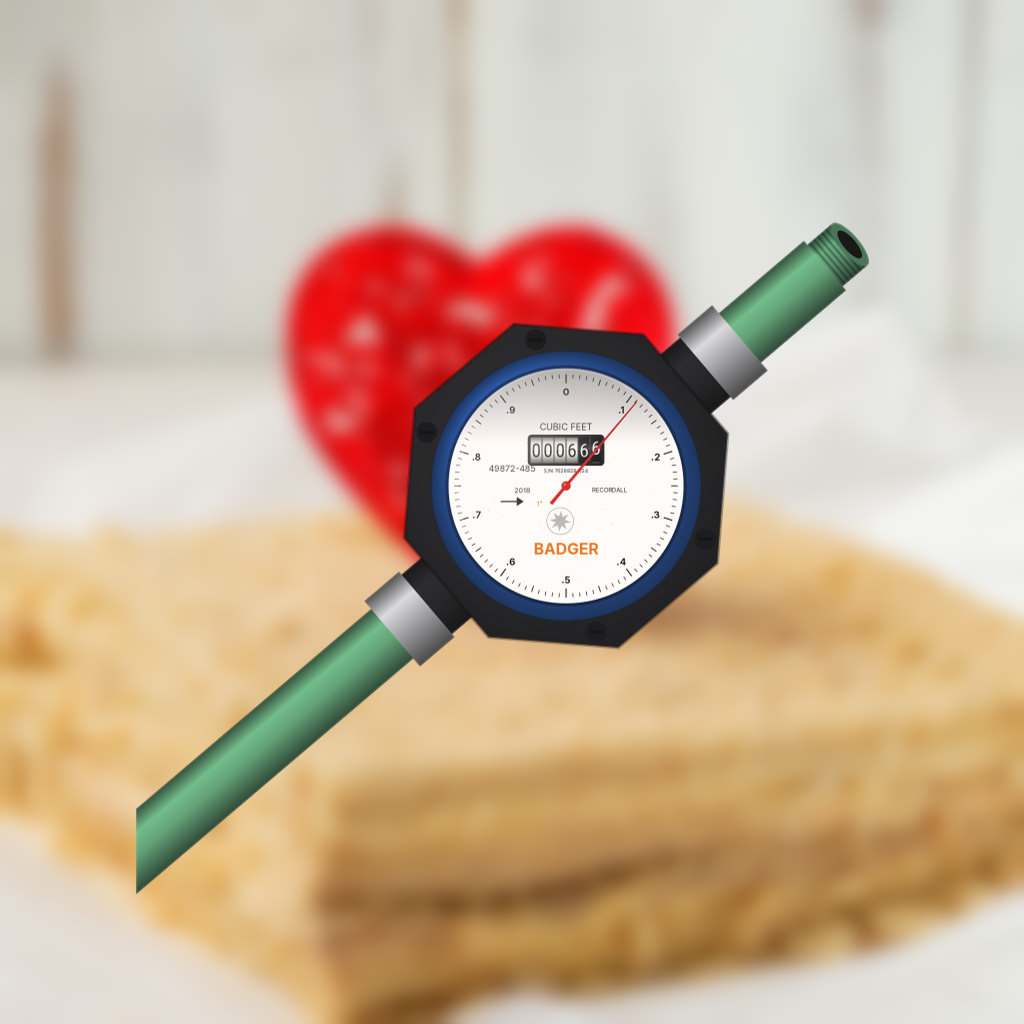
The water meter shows **666.11** ft³
